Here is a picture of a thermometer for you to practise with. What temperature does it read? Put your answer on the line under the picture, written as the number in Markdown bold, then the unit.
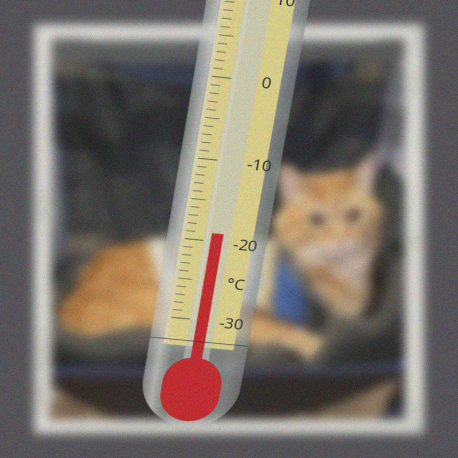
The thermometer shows **-19** °C
